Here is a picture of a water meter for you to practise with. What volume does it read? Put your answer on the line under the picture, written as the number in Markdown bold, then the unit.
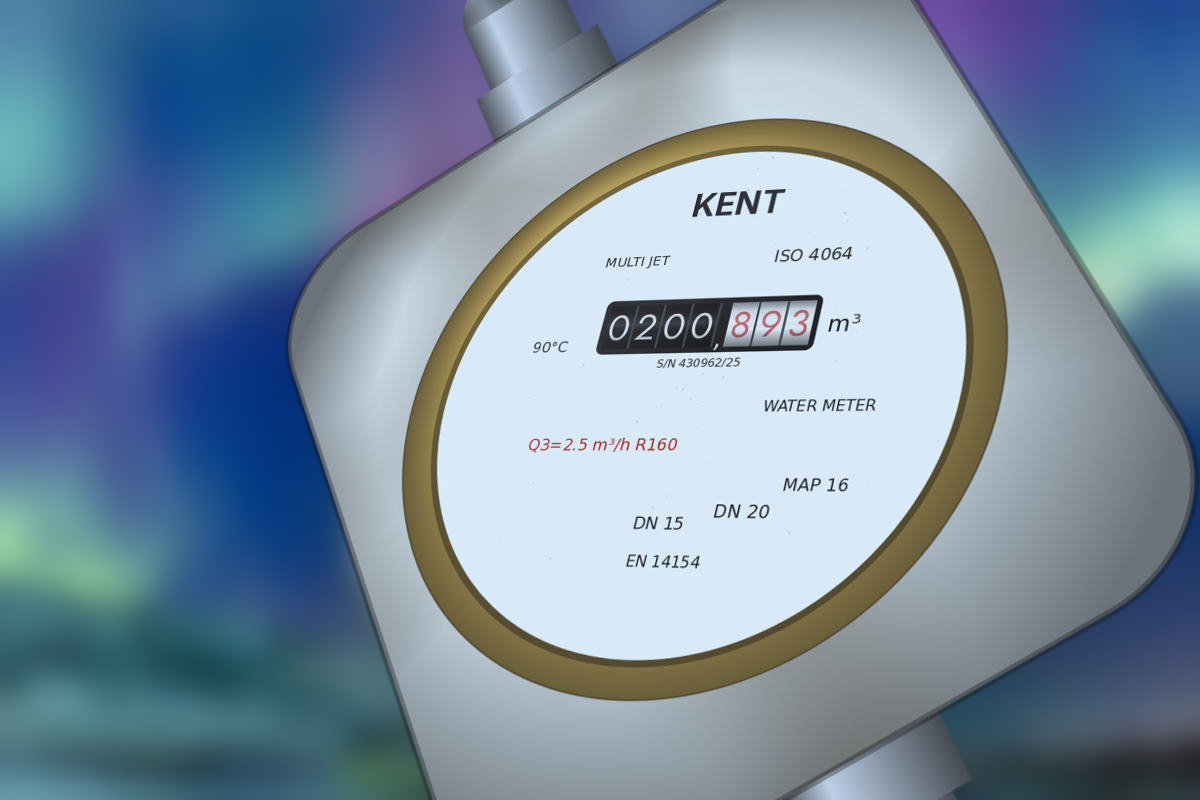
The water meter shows **200.893** m³
